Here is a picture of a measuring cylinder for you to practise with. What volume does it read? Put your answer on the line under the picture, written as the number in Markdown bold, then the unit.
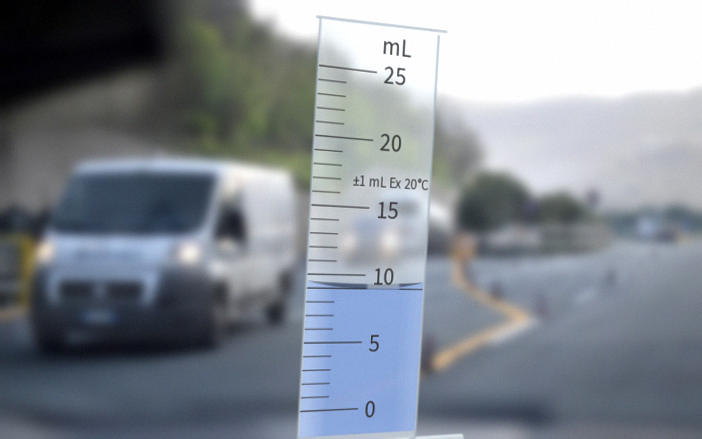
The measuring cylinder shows **9** mL
